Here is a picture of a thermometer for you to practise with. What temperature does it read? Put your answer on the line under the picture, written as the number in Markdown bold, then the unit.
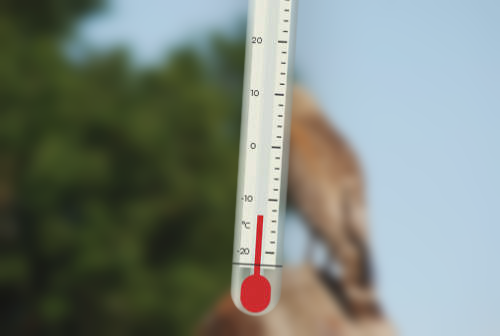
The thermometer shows **-13** °C
